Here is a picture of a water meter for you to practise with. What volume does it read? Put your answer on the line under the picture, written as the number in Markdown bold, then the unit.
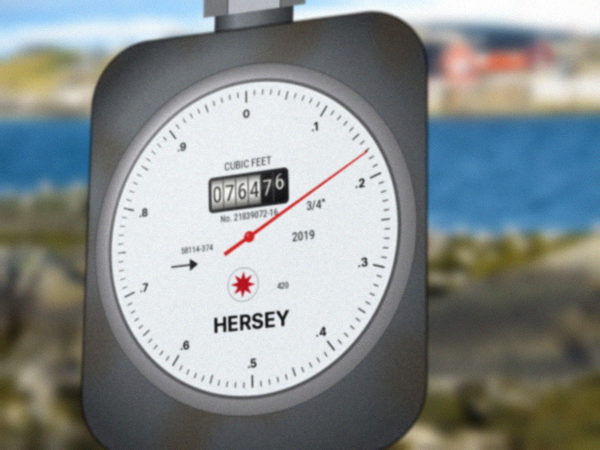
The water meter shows **76476.17** ft³
